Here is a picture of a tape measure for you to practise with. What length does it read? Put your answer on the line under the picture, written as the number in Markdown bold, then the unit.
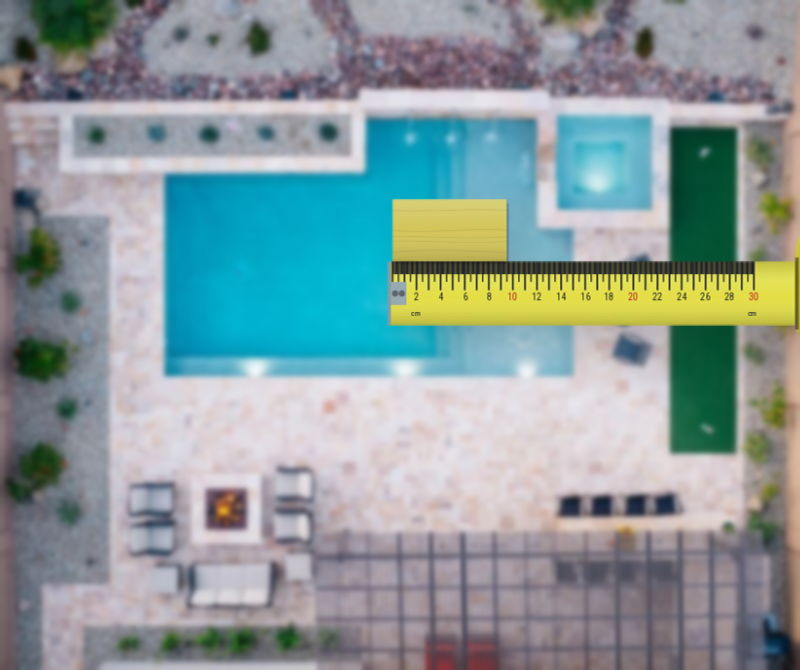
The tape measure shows **9.5** cm
